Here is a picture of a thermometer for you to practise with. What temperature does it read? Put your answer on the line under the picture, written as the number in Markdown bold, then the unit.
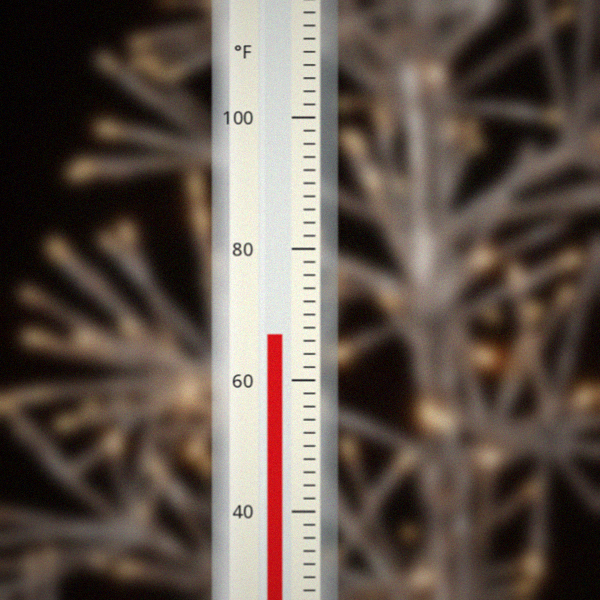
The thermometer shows **67** °F
